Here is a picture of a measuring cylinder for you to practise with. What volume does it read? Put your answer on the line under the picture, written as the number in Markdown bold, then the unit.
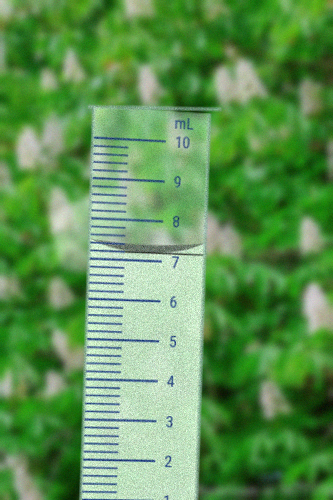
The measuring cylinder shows **7.2** mL
